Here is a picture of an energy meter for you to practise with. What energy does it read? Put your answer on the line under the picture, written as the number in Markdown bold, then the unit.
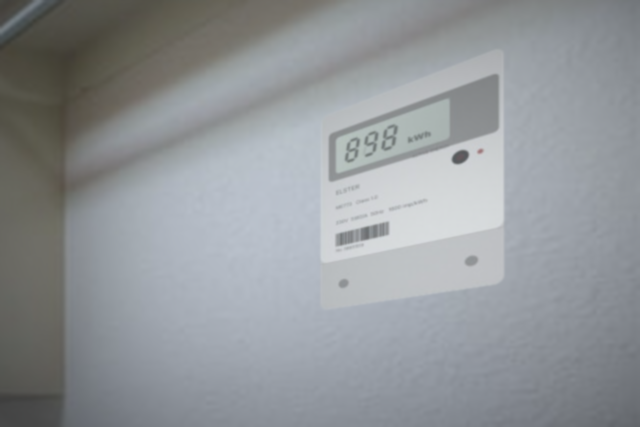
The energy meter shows **898** kWh
